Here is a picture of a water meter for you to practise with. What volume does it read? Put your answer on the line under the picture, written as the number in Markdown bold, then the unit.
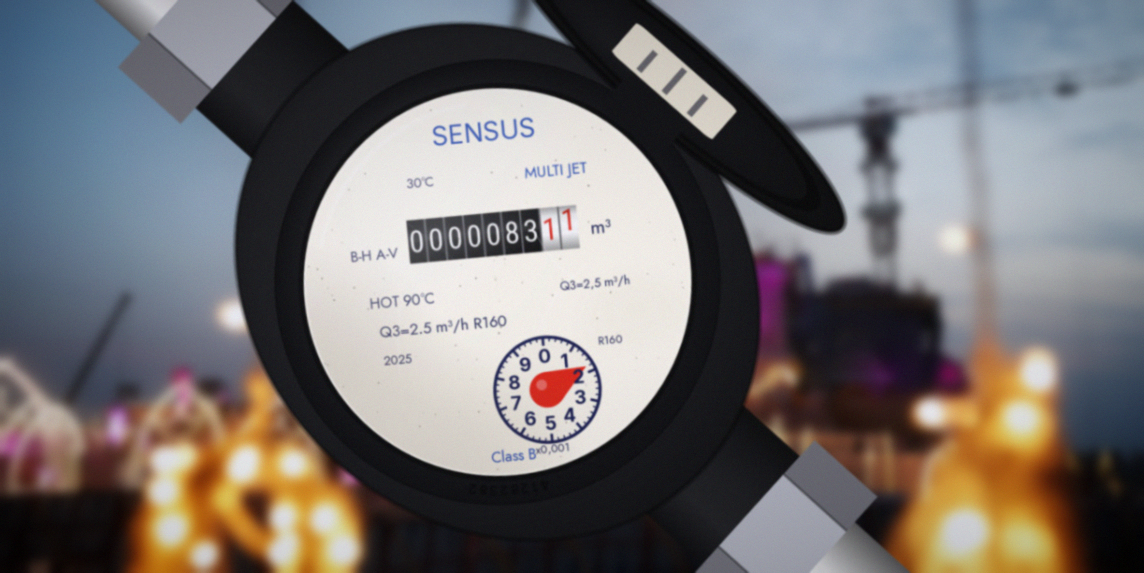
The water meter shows **83.111** m³
